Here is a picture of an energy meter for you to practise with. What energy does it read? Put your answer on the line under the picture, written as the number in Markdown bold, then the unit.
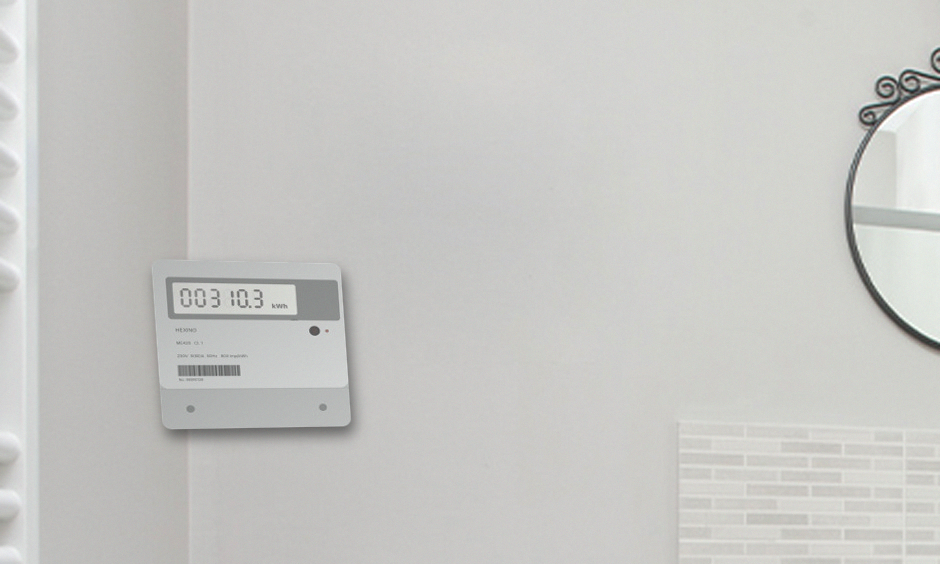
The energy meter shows **310.3** kWh
